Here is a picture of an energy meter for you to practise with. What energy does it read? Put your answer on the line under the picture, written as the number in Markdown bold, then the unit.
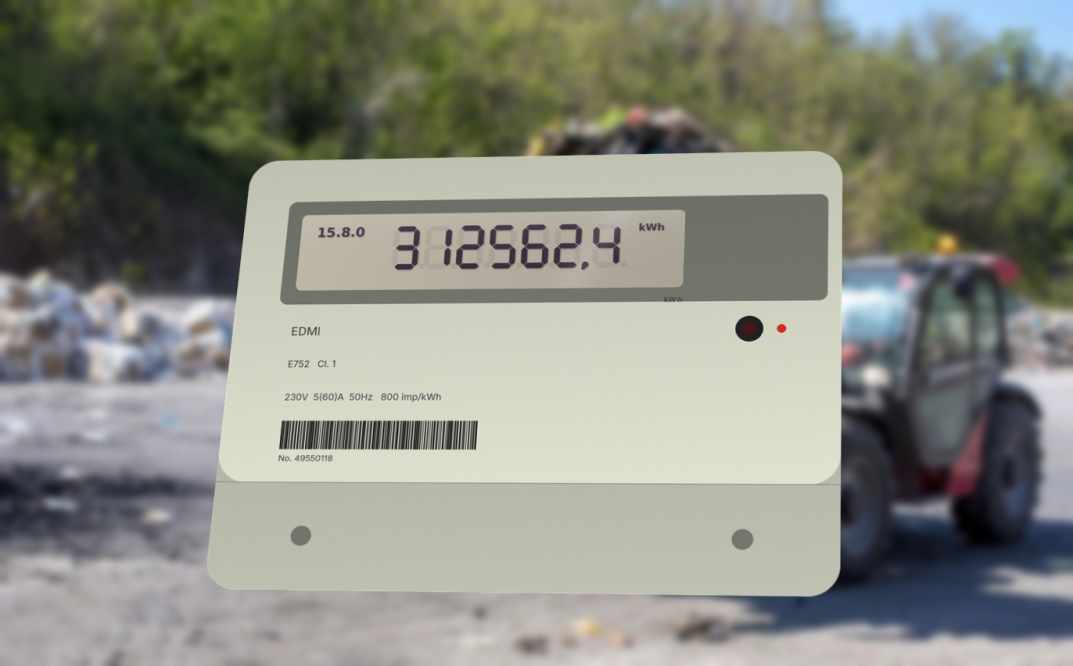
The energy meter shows **312562.4** kWh
